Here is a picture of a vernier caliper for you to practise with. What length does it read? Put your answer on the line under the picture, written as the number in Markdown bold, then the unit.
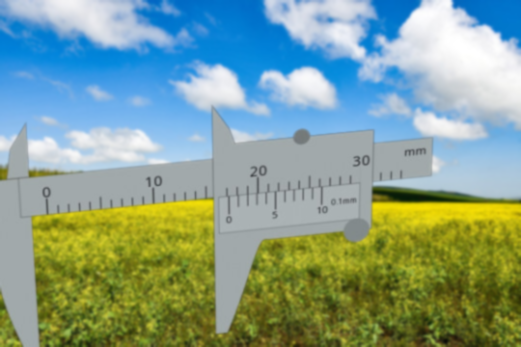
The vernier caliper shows **17.2** mm
